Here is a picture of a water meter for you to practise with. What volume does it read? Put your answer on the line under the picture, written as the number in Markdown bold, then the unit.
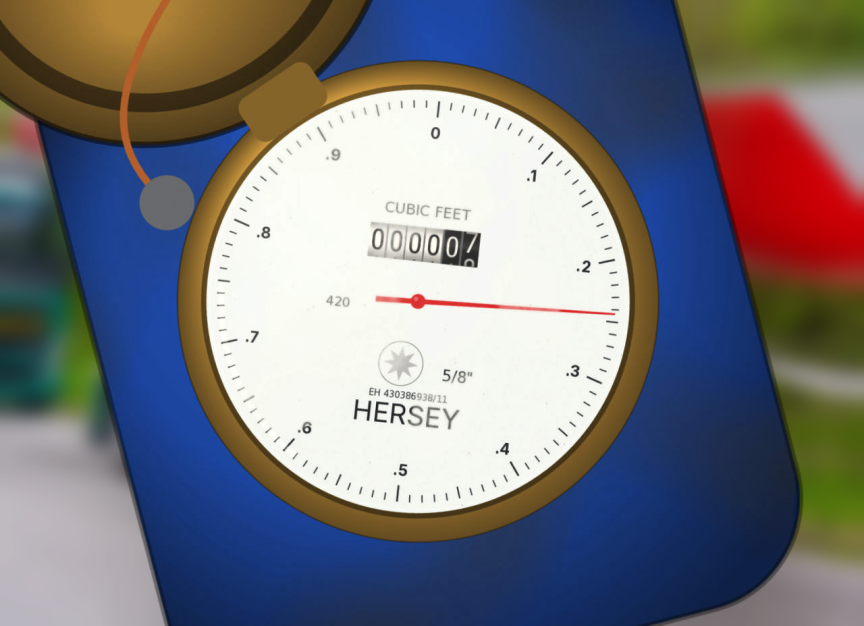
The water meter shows **7.24** ft³
